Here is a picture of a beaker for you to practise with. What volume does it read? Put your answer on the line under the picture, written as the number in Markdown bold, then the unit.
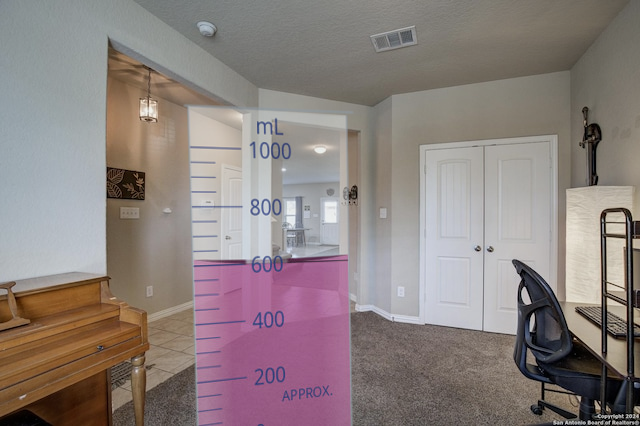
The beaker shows **600** mL
